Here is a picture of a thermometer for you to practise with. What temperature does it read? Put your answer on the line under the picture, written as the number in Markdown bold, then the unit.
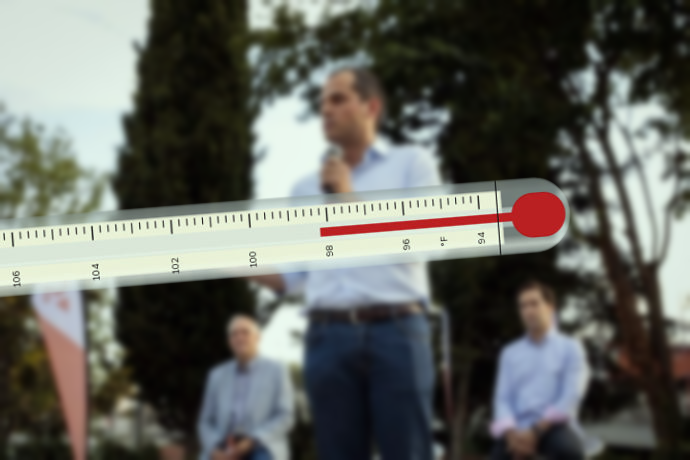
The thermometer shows **98.2** °F
